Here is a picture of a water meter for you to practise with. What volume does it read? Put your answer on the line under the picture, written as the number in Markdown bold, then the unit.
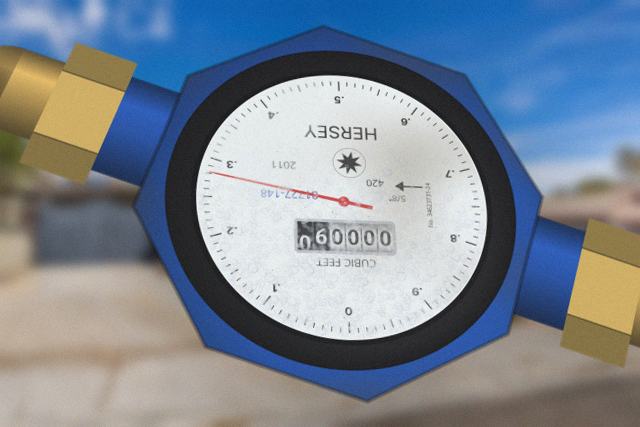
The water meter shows **90.28** ft³
